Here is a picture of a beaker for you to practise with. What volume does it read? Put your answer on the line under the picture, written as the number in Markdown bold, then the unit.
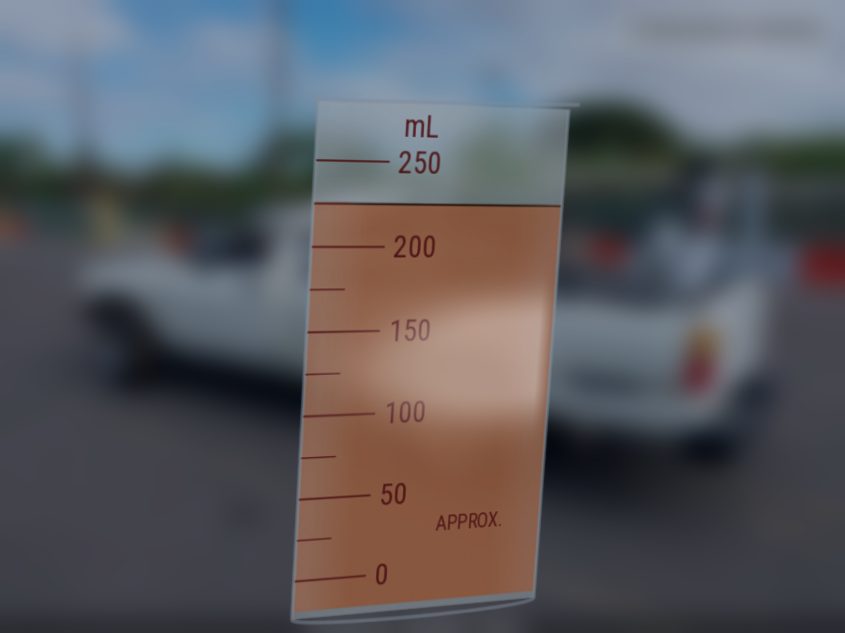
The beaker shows **225** mL
